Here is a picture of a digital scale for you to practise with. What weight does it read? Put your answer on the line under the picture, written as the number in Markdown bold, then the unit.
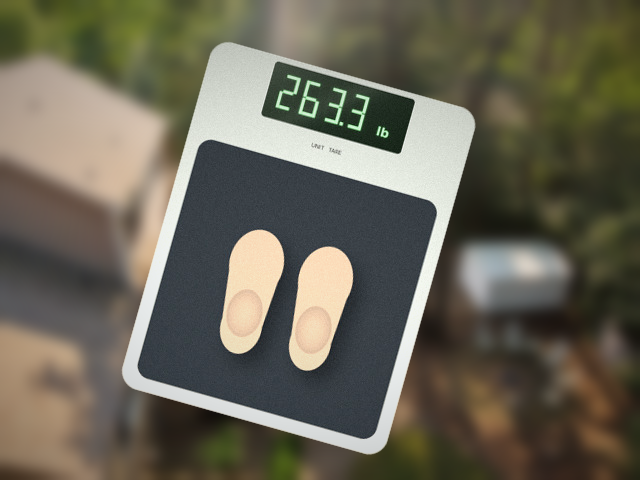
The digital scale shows **263.3** lb
